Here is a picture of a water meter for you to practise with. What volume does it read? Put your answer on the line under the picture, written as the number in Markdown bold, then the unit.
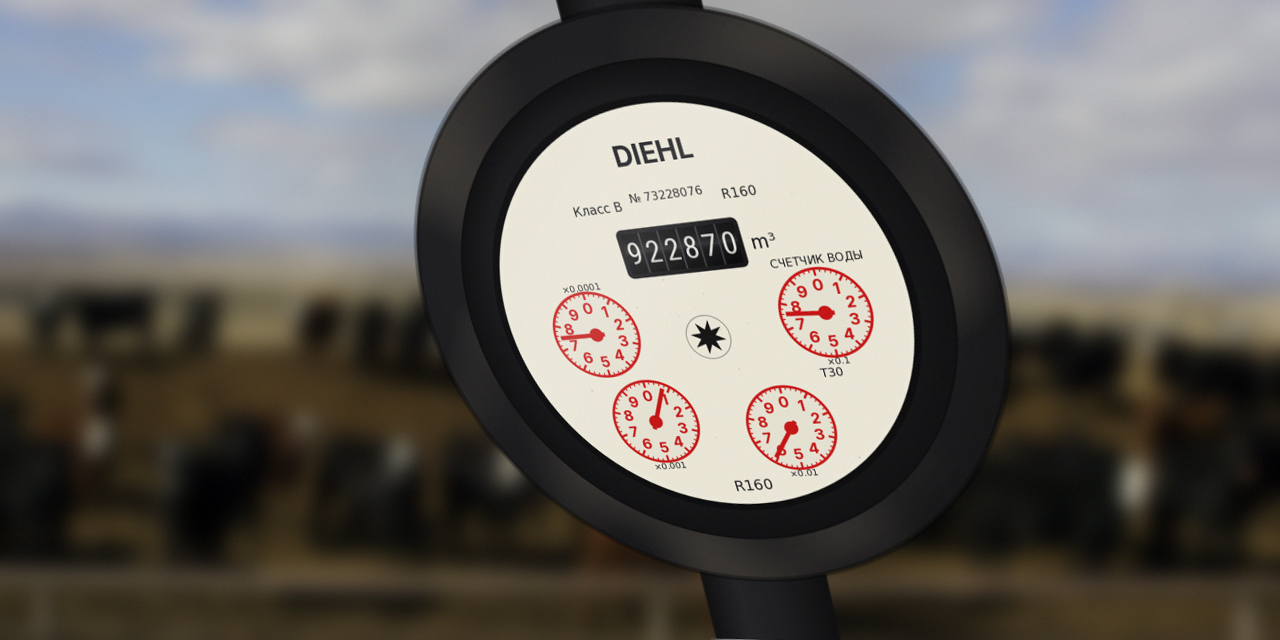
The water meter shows **922870.7607** m³
